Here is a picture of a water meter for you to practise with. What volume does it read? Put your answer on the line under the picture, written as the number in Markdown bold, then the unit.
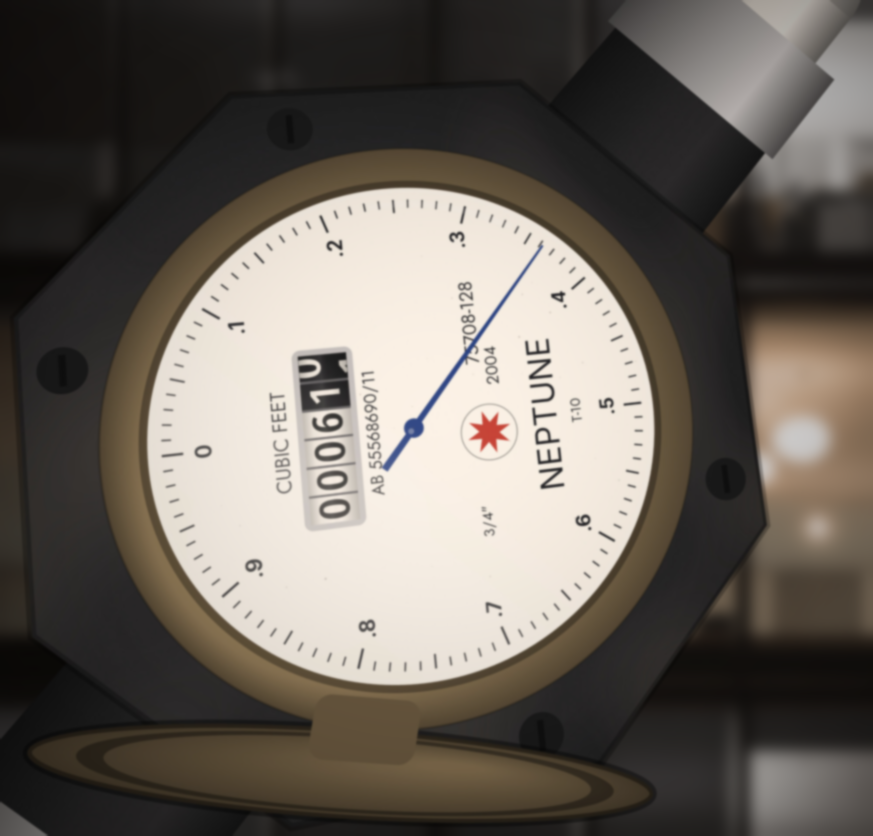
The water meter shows **610.36** ft³
